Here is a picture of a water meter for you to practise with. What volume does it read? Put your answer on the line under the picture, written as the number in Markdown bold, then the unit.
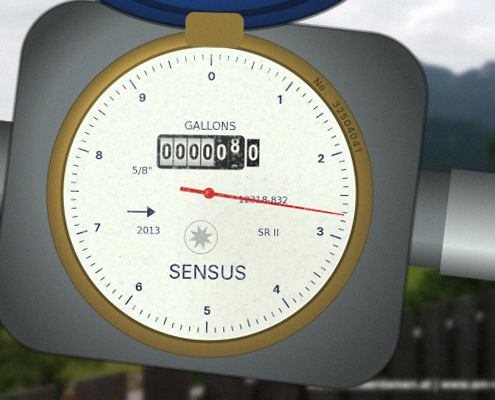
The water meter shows **82.7** gal
